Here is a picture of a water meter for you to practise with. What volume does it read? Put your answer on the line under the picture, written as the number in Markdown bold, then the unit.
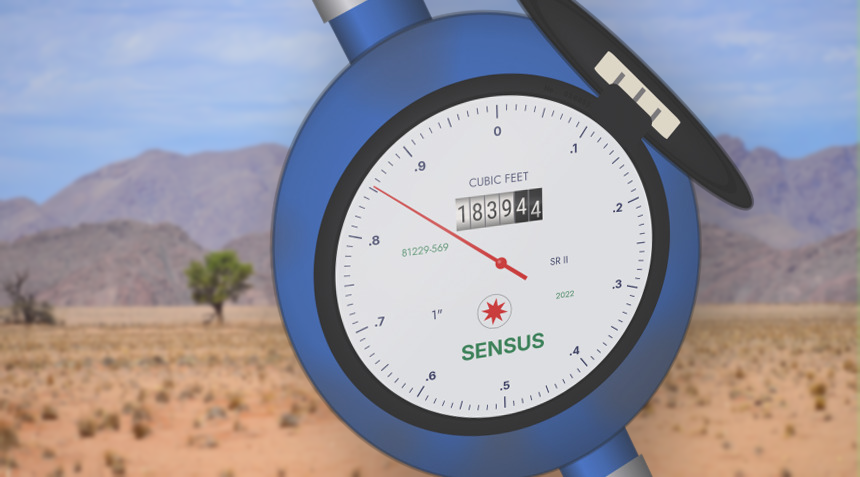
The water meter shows **183943.85** ft³
